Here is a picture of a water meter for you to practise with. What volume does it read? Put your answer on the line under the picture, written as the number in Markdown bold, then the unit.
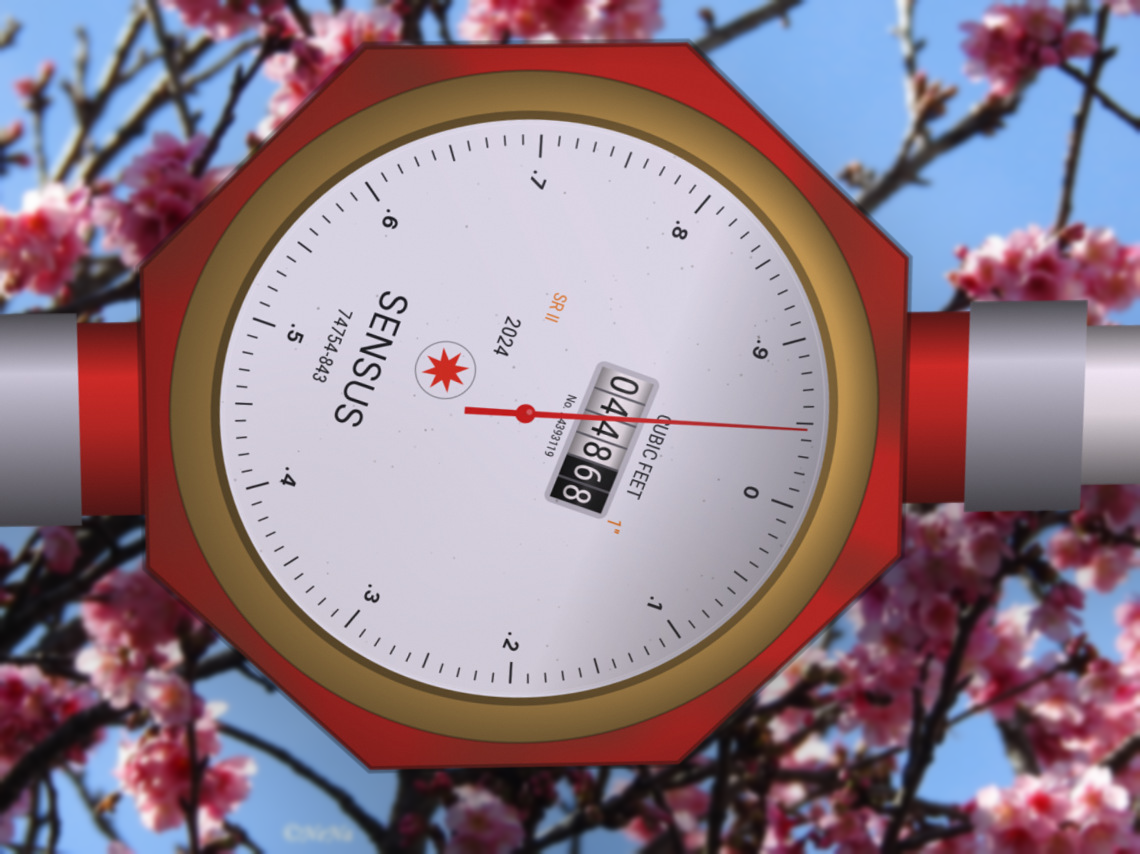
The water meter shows **44867.95** ft³
